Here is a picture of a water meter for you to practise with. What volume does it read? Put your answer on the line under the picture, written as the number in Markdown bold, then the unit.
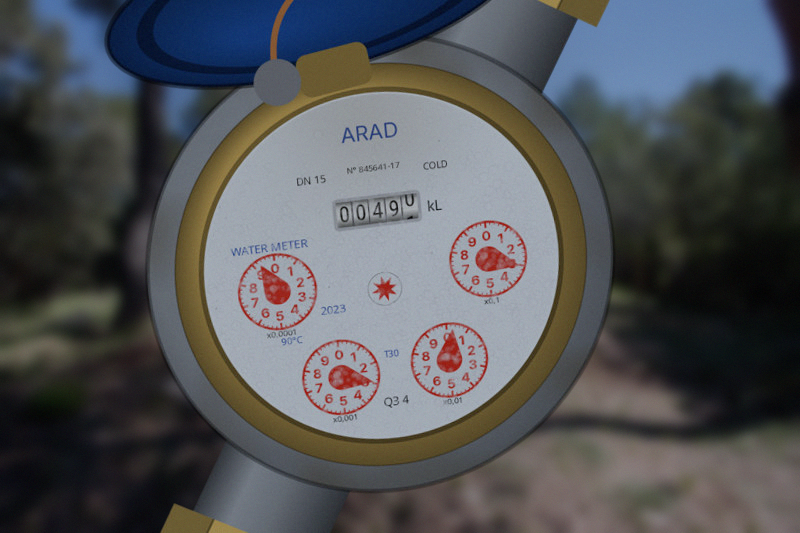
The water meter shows **490.3029** kL
